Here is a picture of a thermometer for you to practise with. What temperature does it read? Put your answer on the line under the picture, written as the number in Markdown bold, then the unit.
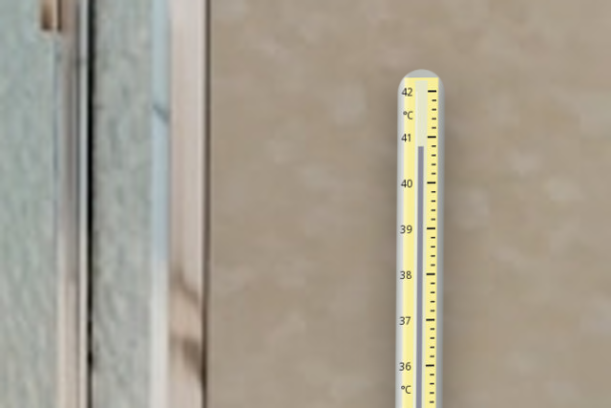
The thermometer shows **40.8** °C
